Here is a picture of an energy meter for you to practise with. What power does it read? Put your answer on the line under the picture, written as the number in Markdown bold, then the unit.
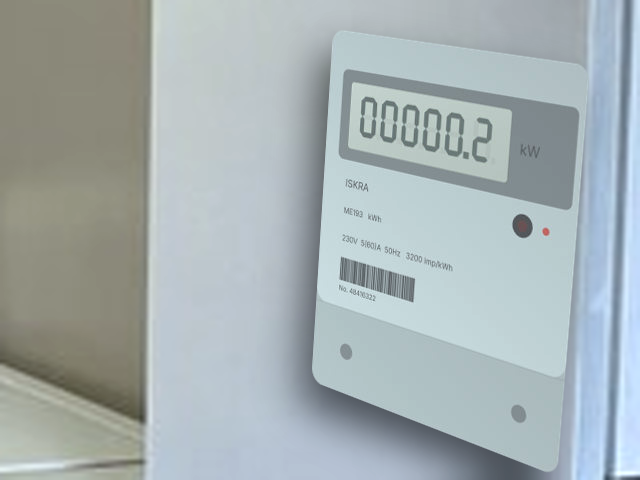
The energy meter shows **0.2** kW
